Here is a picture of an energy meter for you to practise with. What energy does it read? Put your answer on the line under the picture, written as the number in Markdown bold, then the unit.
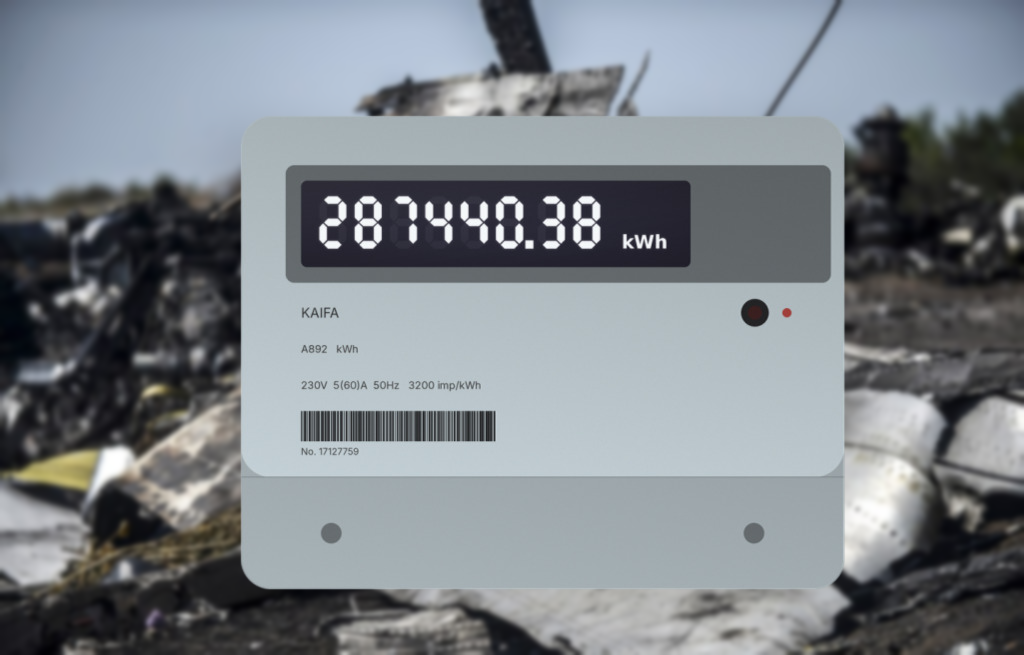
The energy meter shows **287440.38** kWh
